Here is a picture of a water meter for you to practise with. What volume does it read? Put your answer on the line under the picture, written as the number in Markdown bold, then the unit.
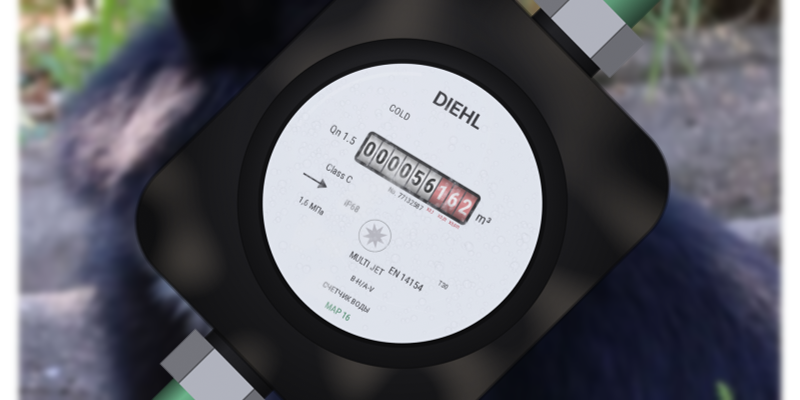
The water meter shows **56.162** m³
